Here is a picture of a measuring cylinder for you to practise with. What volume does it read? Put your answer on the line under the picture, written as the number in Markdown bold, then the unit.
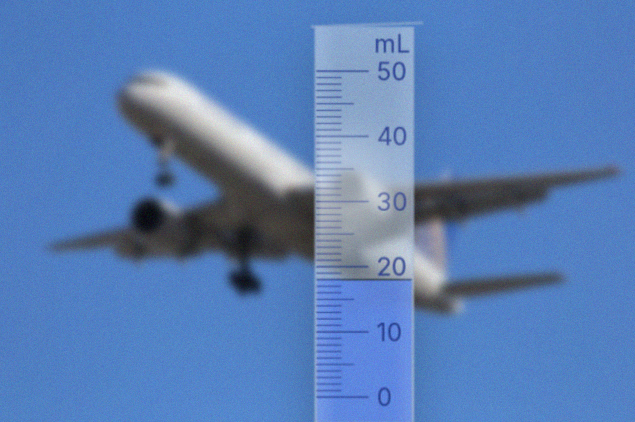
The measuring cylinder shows **18** mL
